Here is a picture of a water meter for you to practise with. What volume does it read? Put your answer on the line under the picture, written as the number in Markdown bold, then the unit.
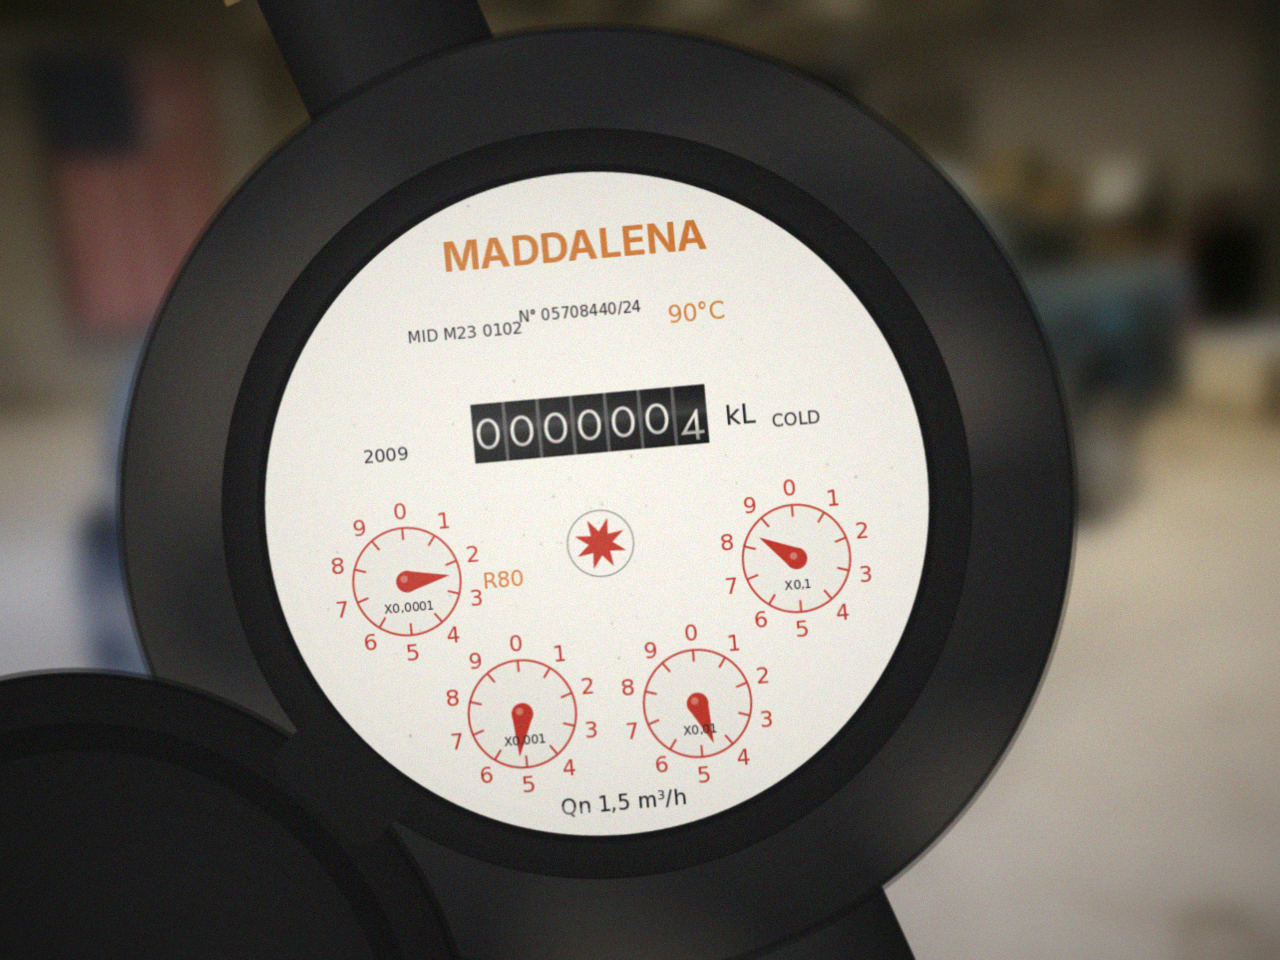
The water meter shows **3.8452** kL
